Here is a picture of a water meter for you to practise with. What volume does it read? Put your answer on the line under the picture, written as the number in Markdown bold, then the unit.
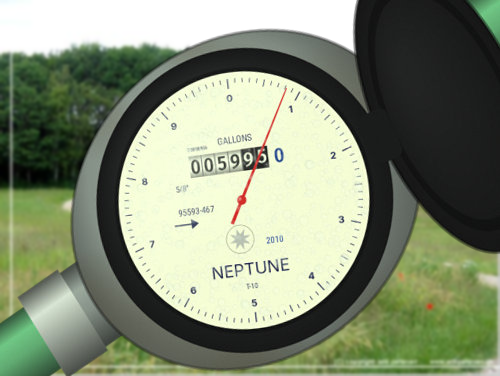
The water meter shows **59950.8** gal
